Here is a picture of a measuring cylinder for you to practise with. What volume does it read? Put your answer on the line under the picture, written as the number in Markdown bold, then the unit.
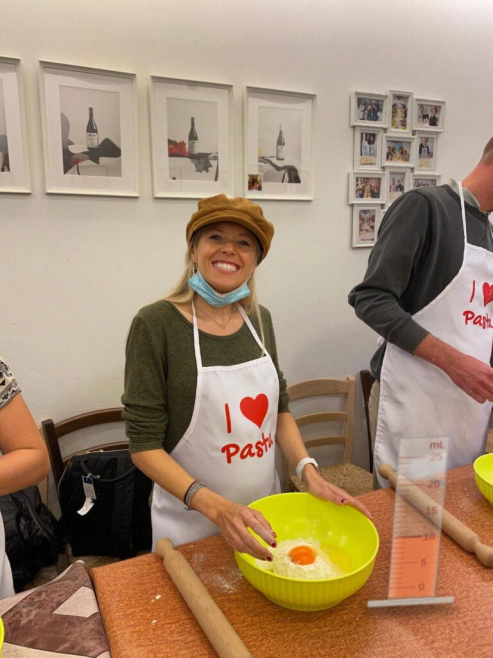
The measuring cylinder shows **10** mL
